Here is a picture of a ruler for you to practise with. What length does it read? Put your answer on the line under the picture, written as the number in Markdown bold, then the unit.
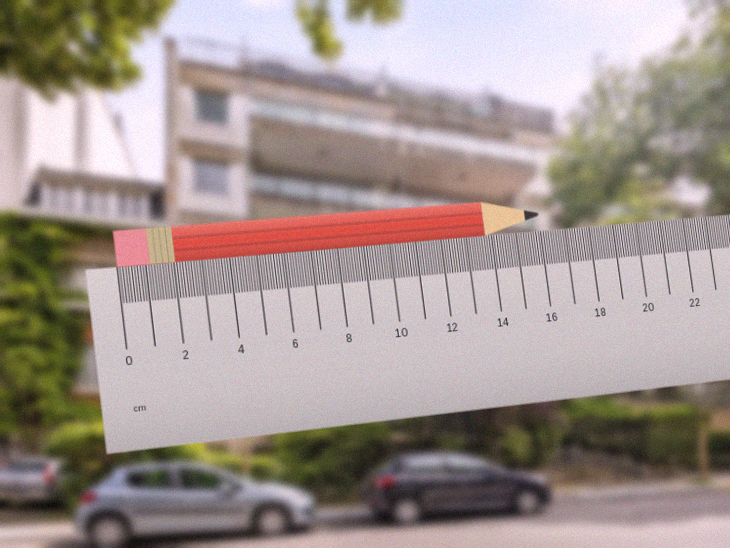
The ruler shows **16** cm
